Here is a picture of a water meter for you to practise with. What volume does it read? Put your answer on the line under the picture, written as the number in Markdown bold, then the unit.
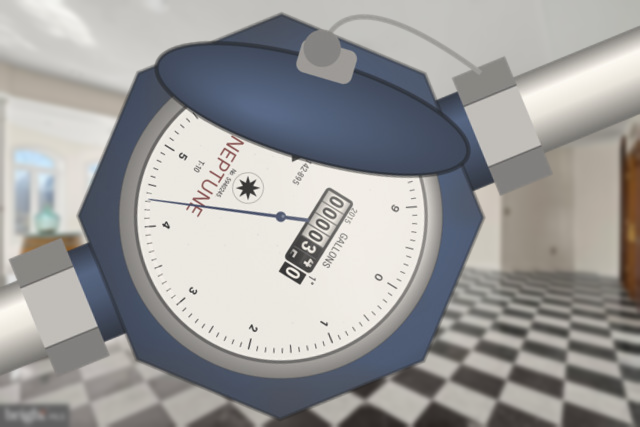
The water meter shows **344.3** gal
